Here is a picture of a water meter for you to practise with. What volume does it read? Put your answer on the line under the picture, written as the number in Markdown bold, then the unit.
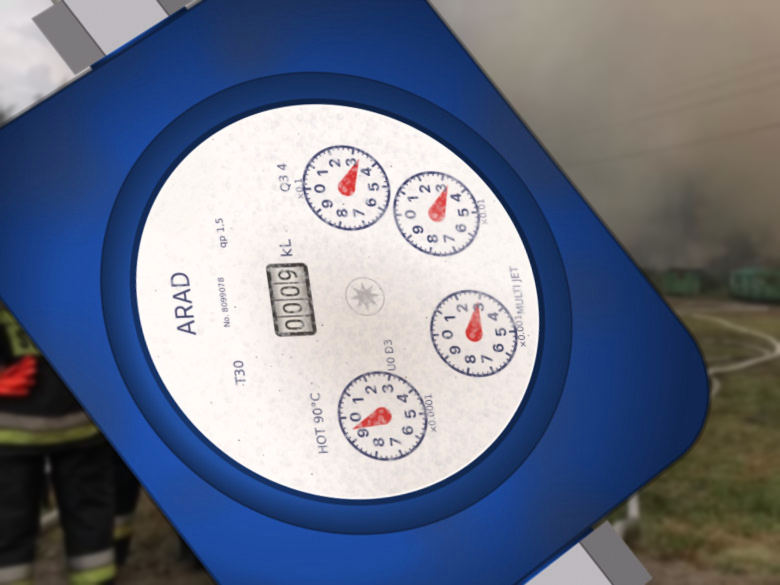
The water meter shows **9.3329** kL
